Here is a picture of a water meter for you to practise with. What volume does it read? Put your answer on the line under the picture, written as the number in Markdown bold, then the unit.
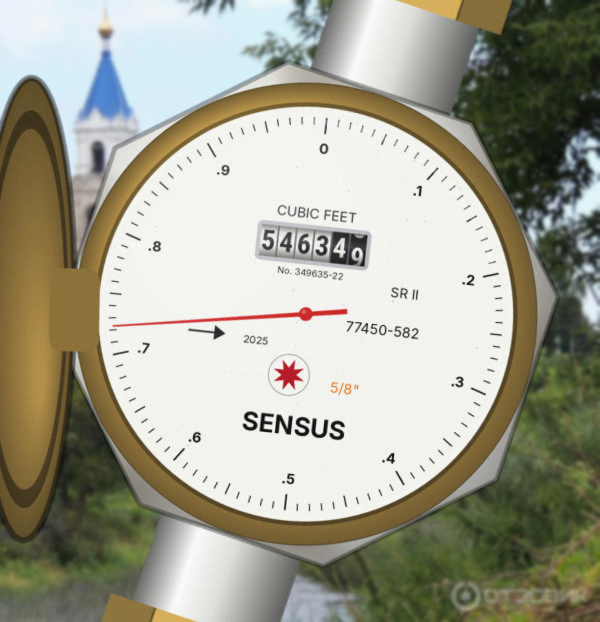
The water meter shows **546348.72** ft³
